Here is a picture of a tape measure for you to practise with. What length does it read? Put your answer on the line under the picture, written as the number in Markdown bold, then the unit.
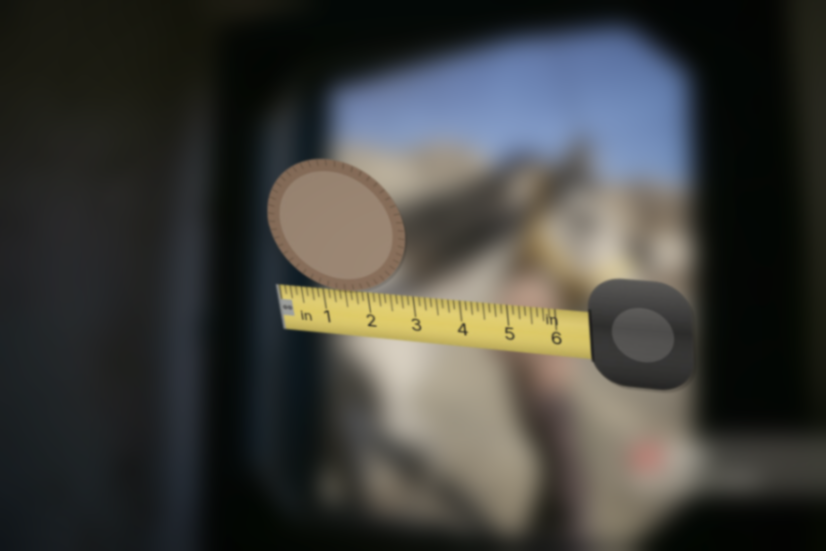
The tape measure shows **3** in
